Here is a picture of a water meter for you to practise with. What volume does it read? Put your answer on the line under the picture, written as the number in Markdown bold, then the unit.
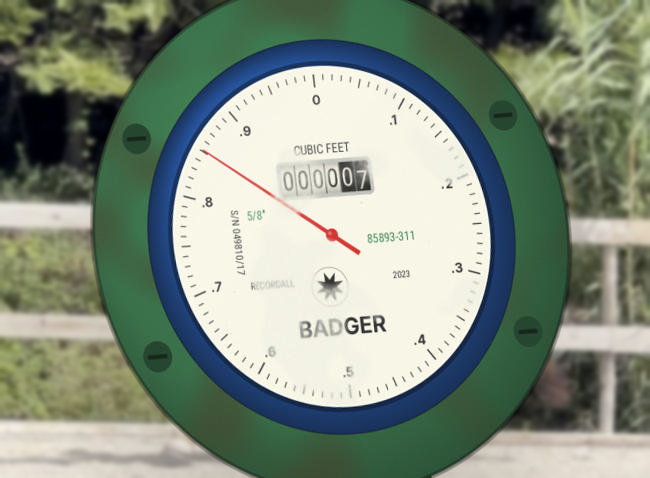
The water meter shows **6.85** ft³
